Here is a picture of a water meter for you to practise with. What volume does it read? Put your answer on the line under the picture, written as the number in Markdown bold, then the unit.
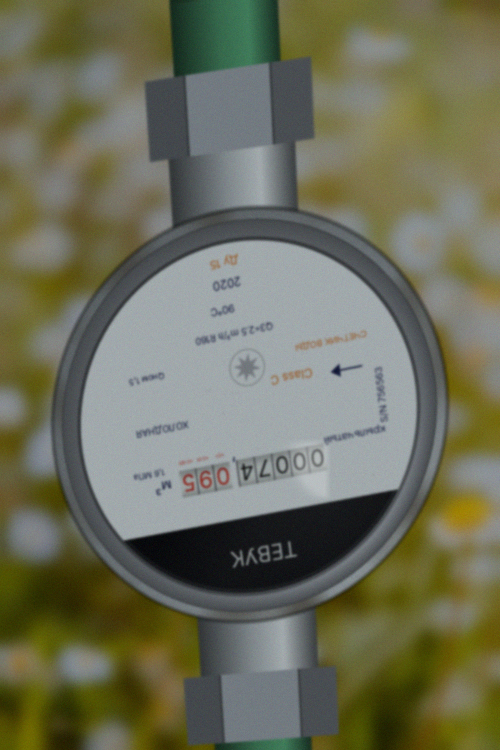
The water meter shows **74.095** m³
